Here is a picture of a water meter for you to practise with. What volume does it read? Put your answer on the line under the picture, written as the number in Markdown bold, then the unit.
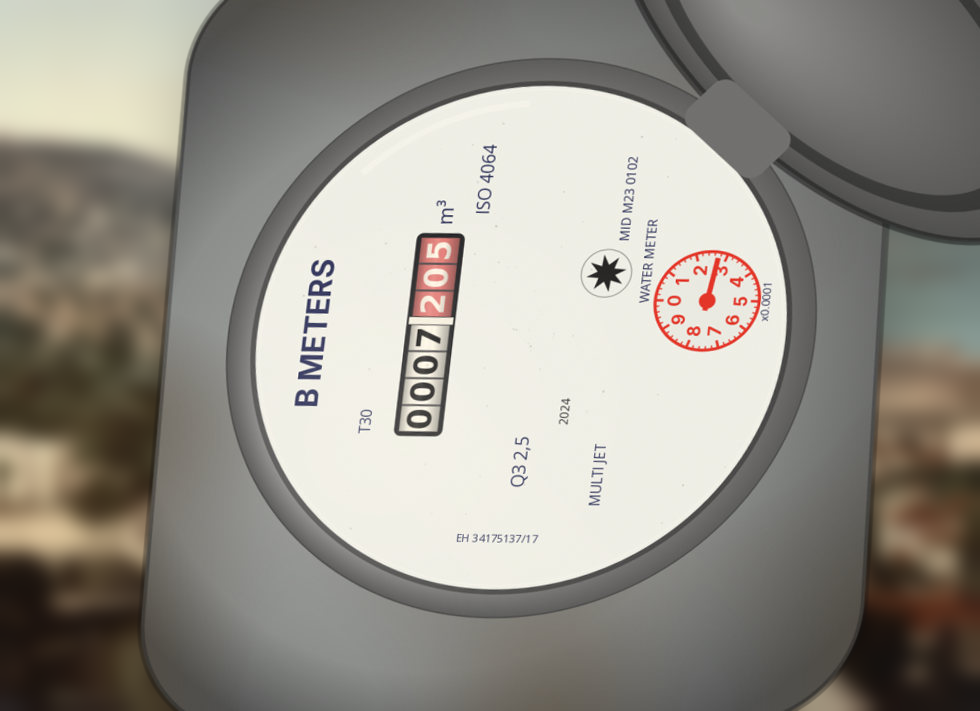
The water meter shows **7.2052** m³
